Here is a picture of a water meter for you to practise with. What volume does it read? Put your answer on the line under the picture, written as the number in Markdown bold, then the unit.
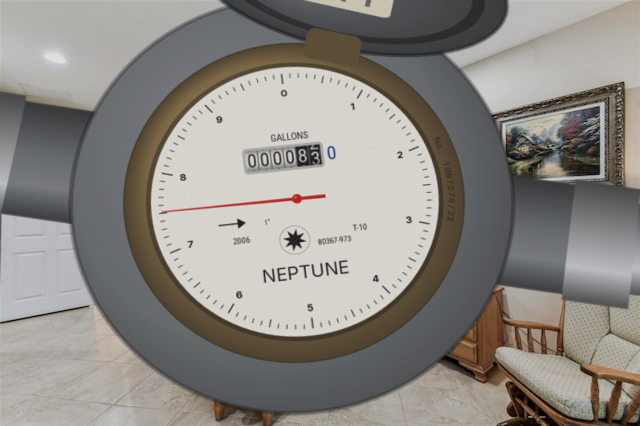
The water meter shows **827.5** gal
